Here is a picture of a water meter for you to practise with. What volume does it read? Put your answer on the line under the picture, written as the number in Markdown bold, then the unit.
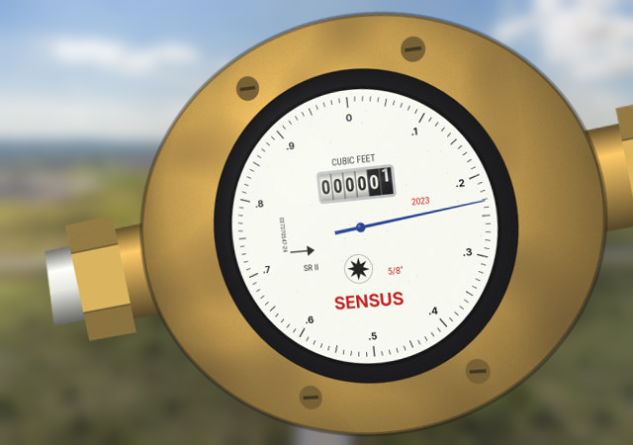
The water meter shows **1.23** ft³
